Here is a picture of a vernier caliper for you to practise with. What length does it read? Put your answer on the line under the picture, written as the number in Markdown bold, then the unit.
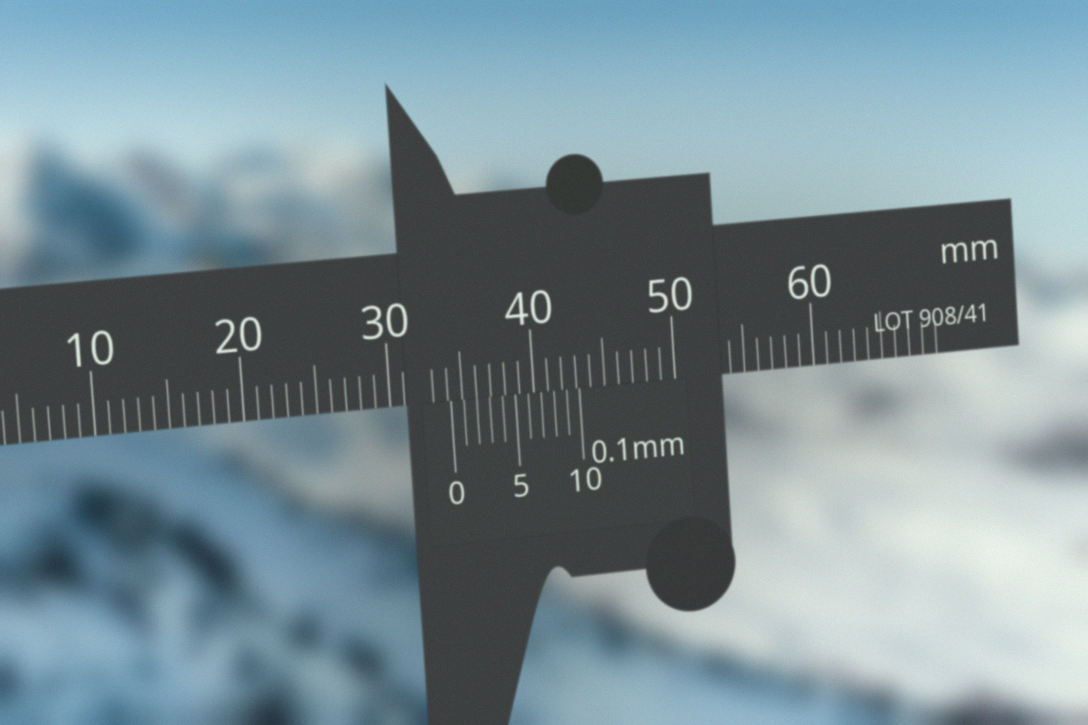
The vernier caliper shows **34.2** mm
